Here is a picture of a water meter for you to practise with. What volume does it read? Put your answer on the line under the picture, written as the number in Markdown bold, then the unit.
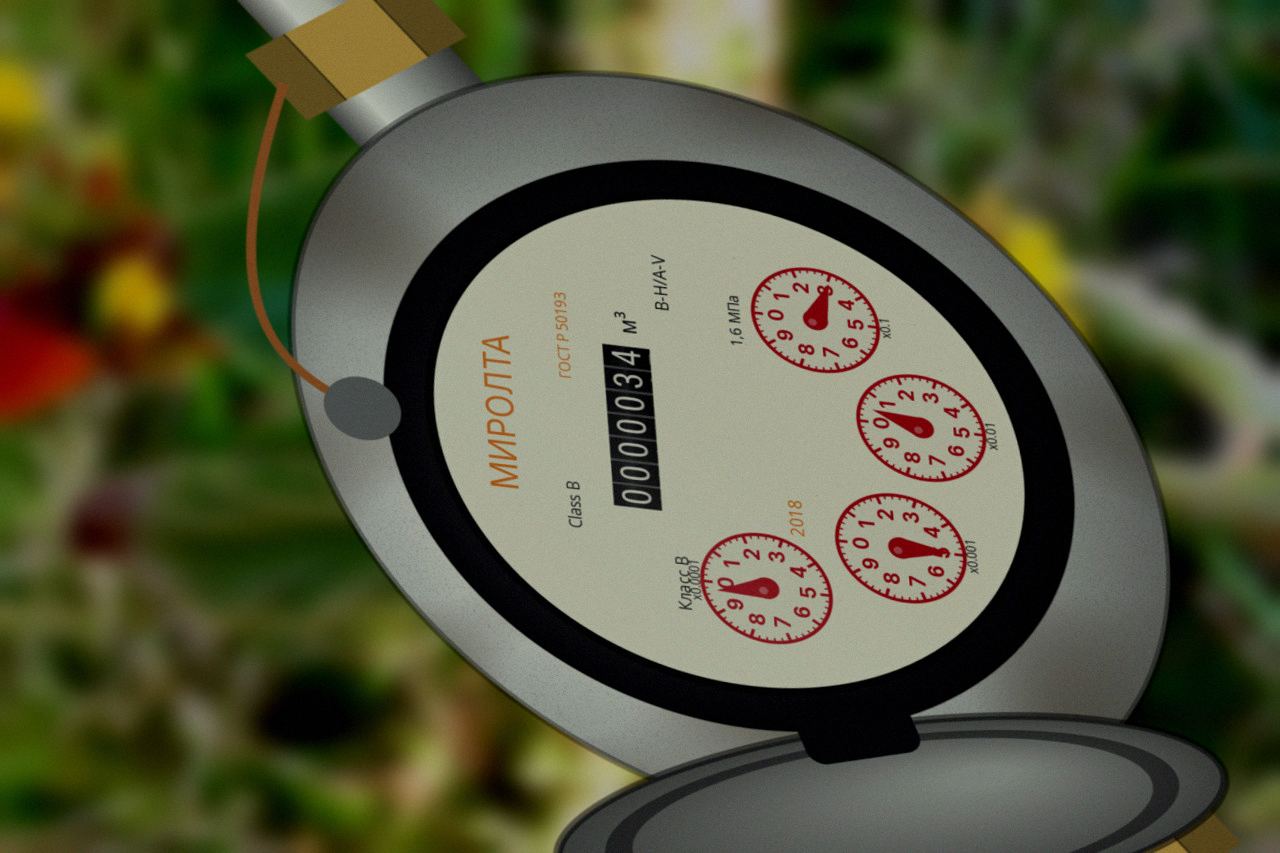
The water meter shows **34.3049** m³
